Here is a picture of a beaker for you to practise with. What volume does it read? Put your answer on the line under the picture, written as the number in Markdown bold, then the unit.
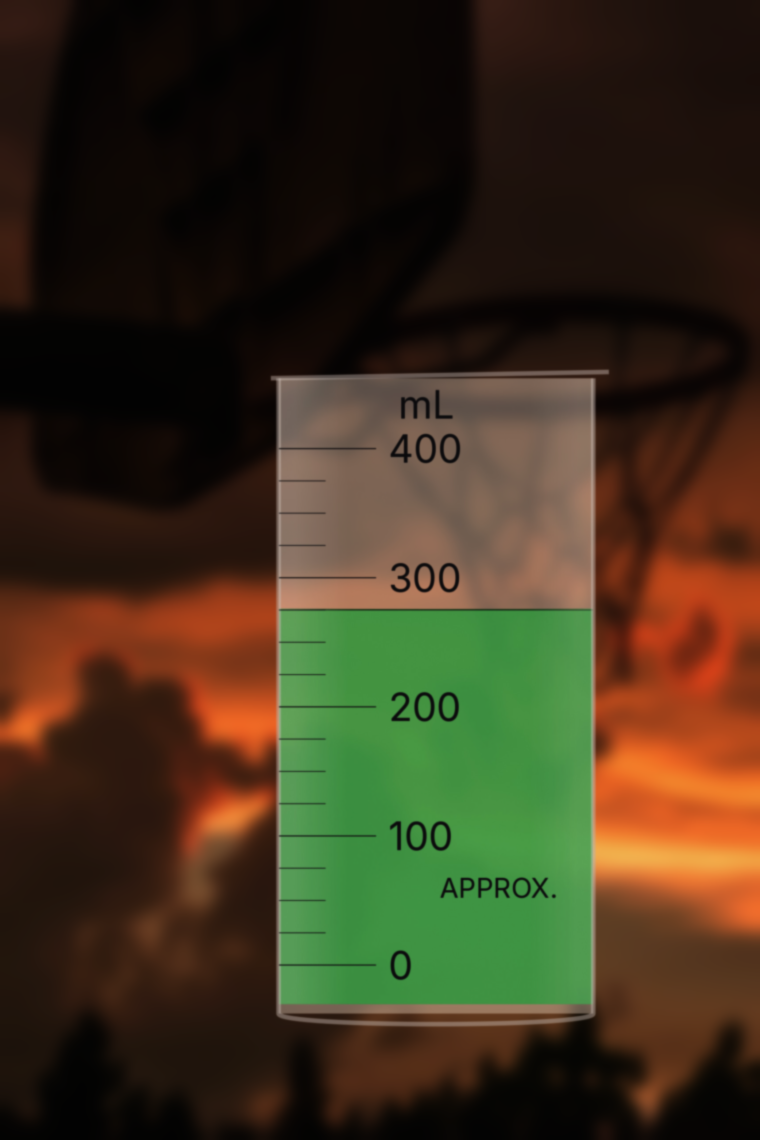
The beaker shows **275** mL
